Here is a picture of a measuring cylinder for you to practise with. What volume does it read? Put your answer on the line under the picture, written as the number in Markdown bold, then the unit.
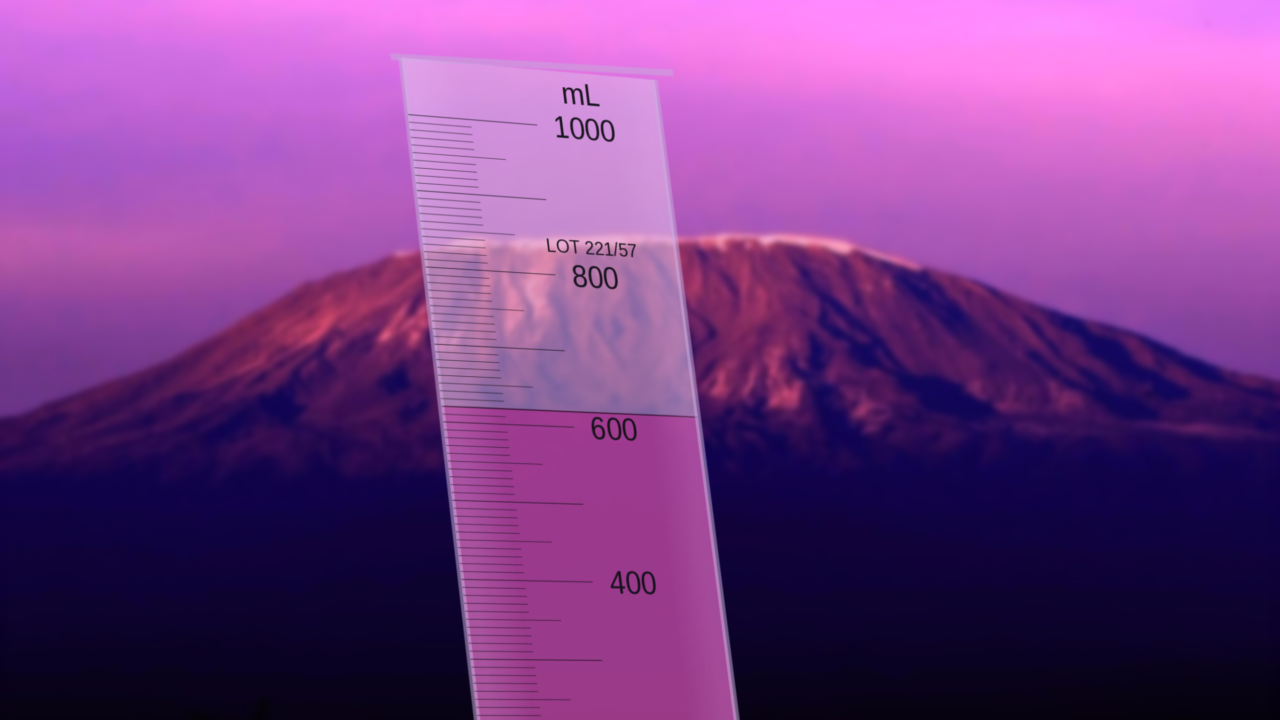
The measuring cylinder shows **620** mL
